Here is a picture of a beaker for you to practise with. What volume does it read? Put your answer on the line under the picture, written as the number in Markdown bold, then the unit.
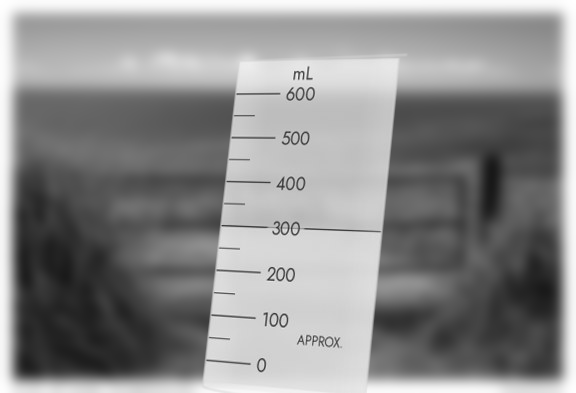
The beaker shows **300** mL
